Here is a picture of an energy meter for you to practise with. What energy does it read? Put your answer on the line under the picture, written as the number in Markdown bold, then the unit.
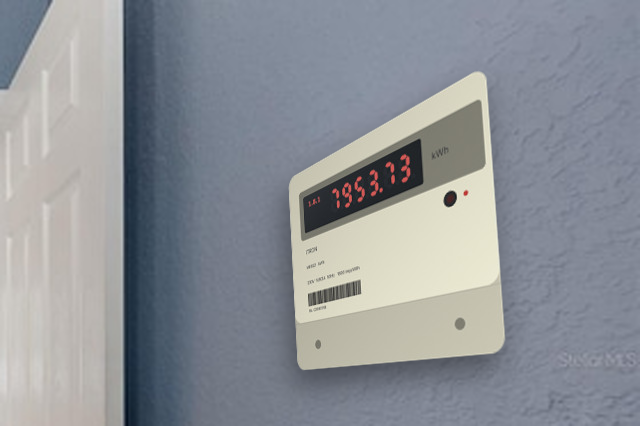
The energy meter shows **7953.73** kWh
